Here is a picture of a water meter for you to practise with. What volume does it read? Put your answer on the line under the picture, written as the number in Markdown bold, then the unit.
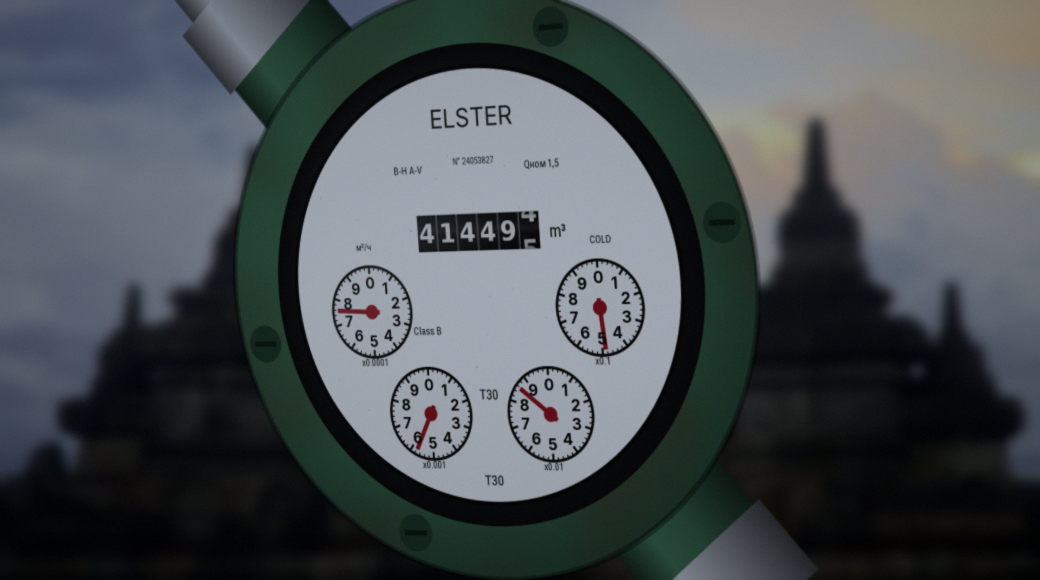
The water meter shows **414494.4857** m³
